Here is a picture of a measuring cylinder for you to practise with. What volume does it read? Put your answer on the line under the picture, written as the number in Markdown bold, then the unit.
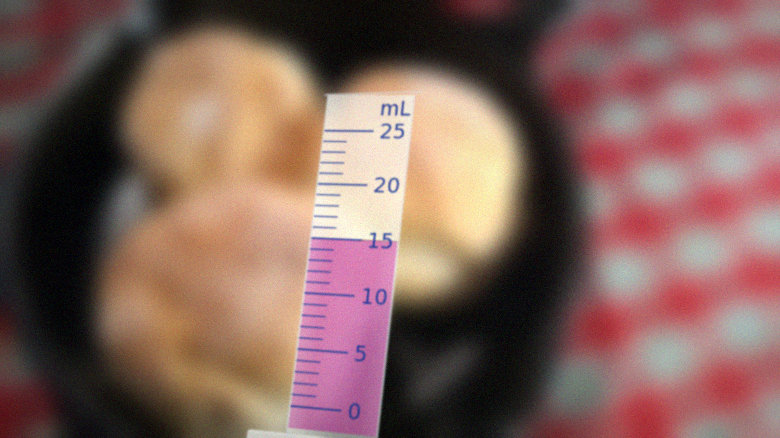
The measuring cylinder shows **15** mL
